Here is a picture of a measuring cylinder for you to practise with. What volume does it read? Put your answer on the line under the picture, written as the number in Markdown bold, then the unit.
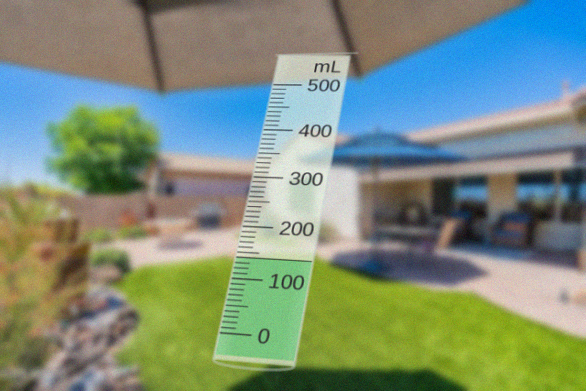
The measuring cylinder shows **140** mL
